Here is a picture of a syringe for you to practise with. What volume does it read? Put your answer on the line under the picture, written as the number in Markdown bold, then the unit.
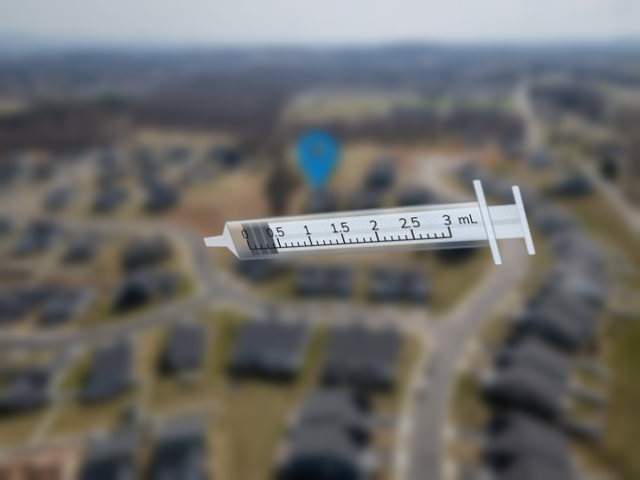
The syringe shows **0** mL
